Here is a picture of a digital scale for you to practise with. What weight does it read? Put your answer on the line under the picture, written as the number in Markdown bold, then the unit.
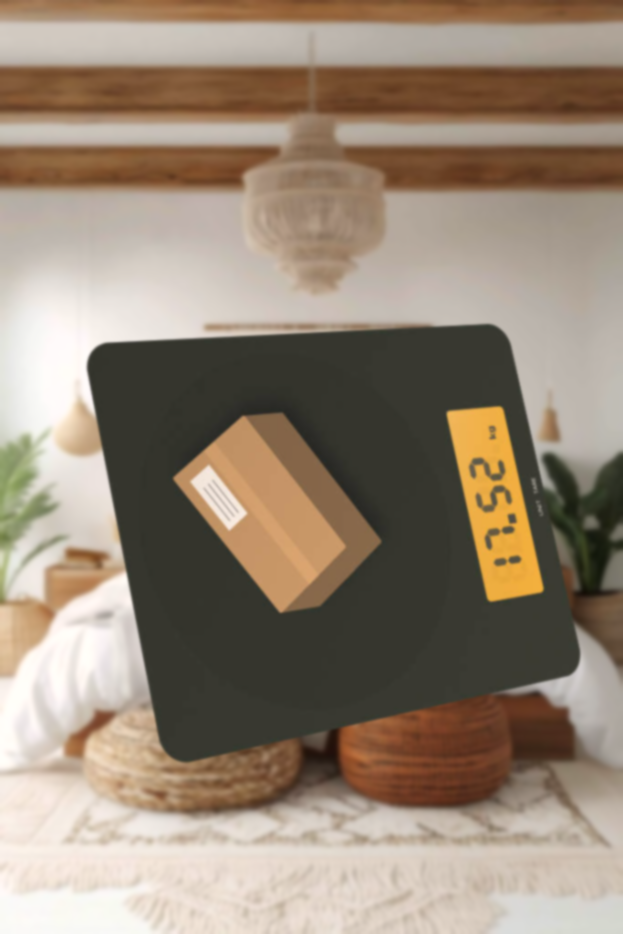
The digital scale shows **17.52** kg
